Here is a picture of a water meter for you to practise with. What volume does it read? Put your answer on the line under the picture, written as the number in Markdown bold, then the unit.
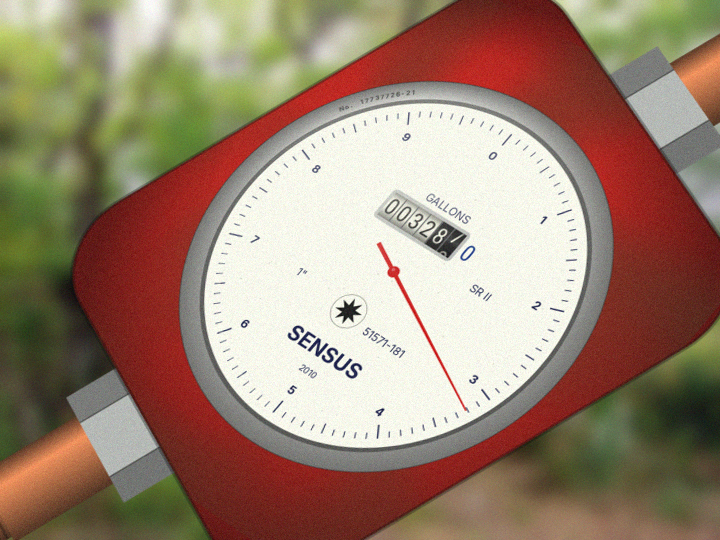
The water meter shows **32873.2** gal
